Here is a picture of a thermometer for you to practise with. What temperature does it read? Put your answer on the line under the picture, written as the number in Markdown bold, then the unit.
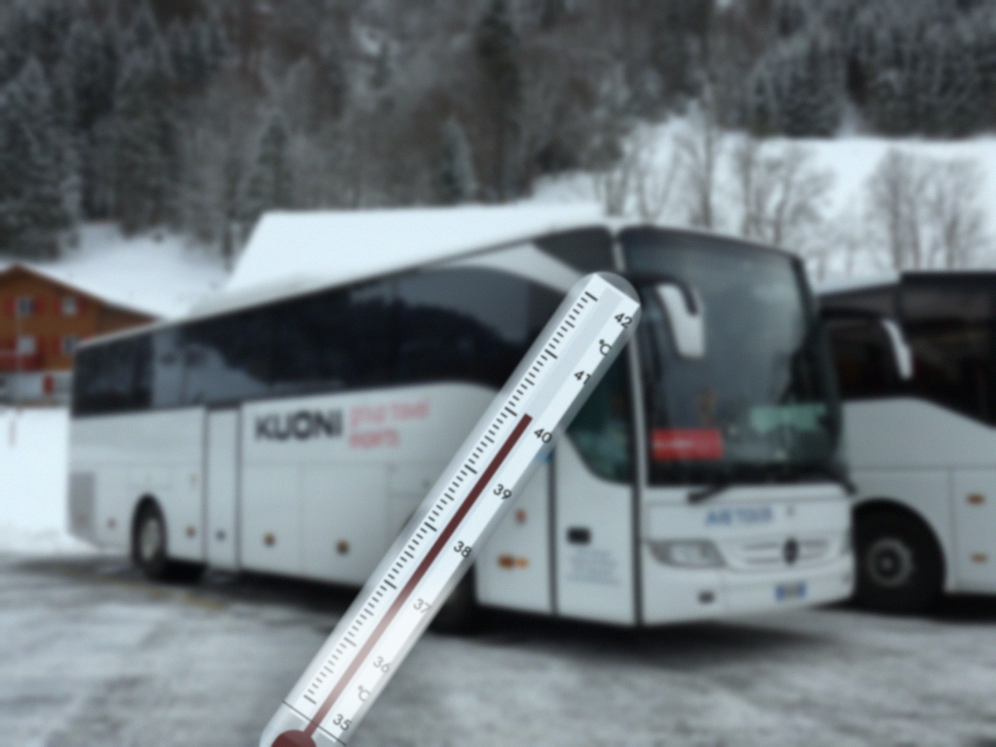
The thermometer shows **40.1** °C
